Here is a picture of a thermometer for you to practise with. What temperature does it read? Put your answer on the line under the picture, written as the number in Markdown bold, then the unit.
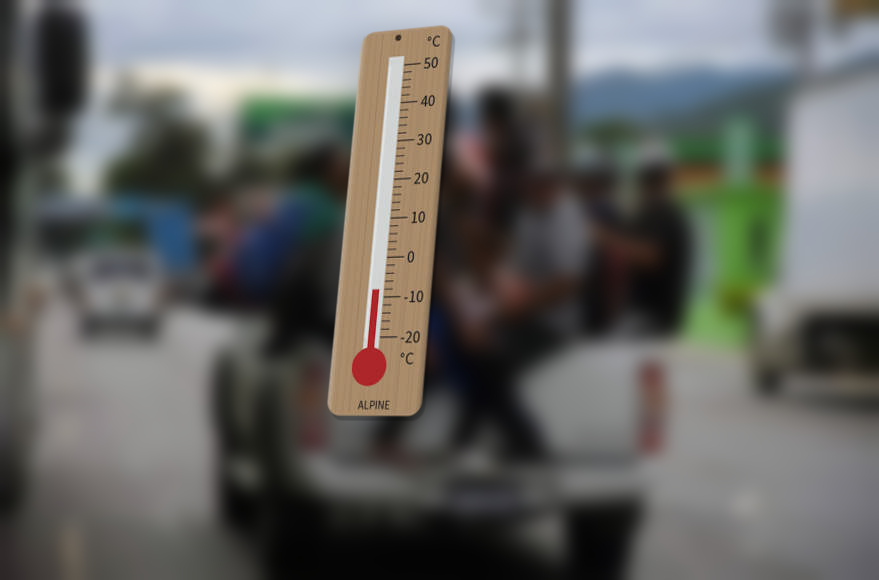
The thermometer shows **-8** °C
